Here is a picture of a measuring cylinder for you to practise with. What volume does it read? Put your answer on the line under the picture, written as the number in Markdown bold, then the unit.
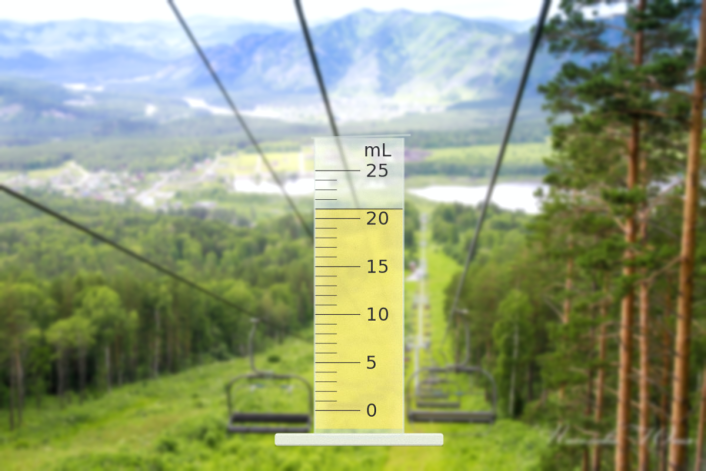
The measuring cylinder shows **21** mL
